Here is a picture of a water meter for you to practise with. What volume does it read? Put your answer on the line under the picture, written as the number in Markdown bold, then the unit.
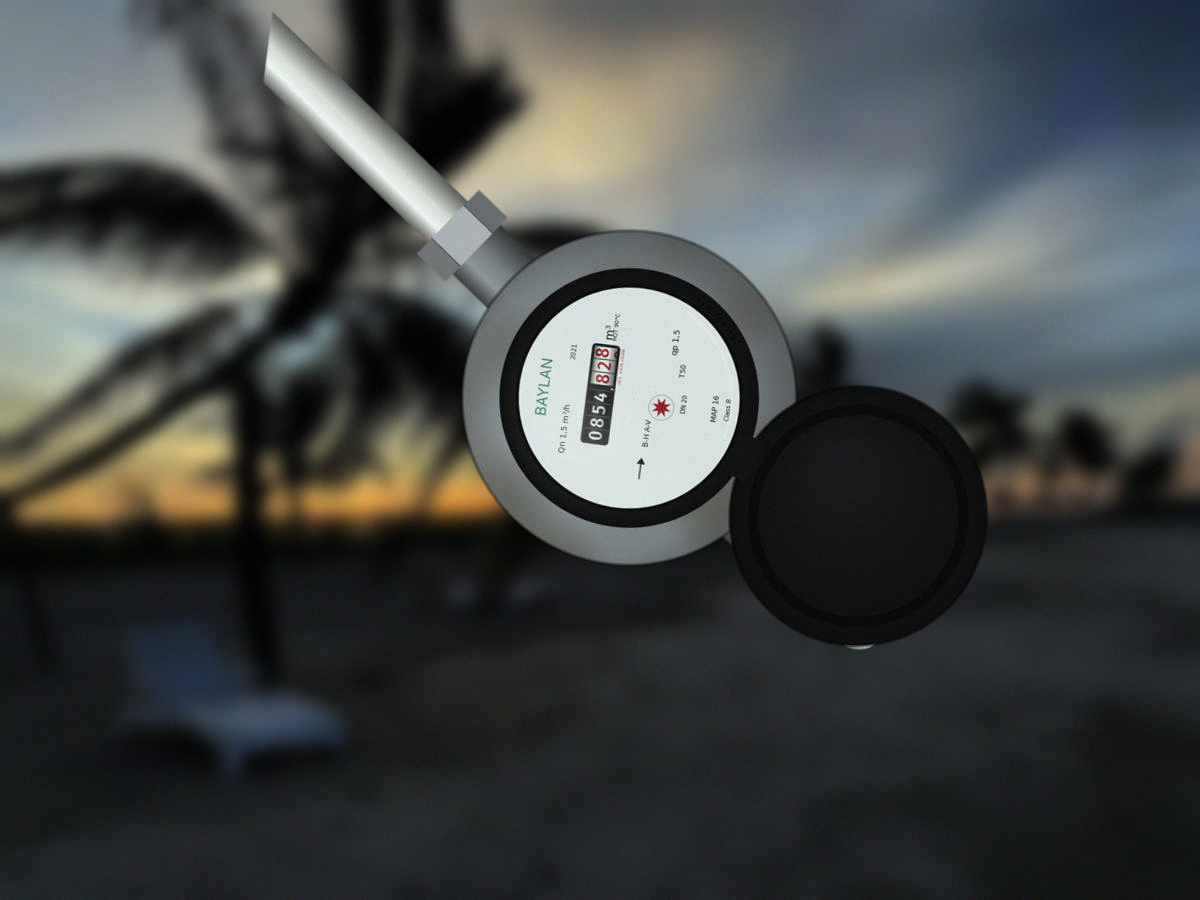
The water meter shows **854.828** m³
